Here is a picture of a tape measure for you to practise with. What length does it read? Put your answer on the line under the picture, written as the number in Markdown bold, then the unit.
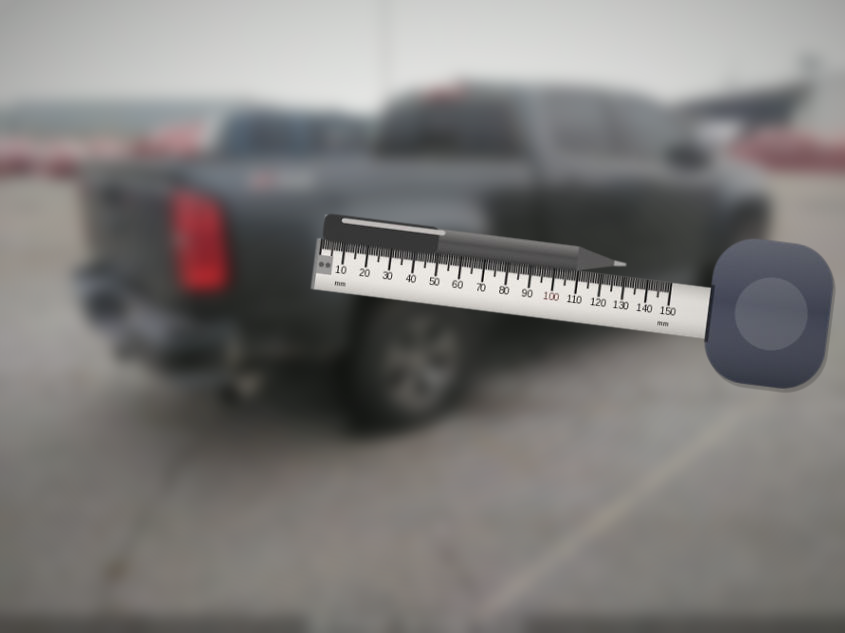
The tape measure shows **130** mm
